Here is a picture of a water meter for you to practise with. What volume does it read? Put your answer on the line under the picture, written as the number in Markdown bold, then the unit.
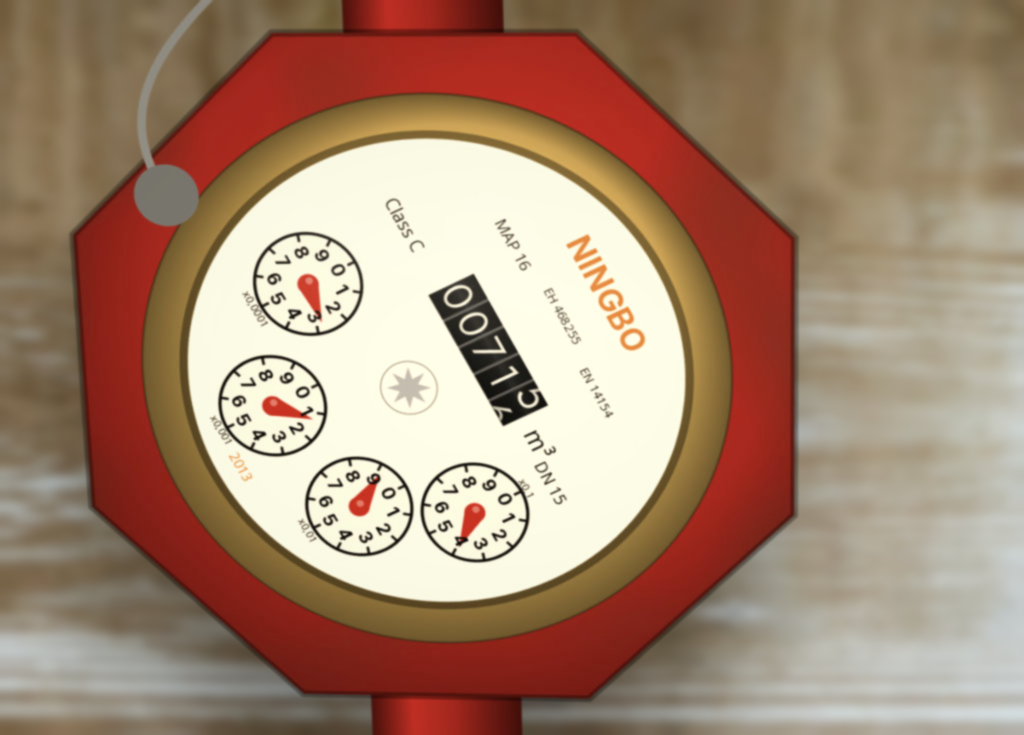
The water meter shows **715.3912** m³
